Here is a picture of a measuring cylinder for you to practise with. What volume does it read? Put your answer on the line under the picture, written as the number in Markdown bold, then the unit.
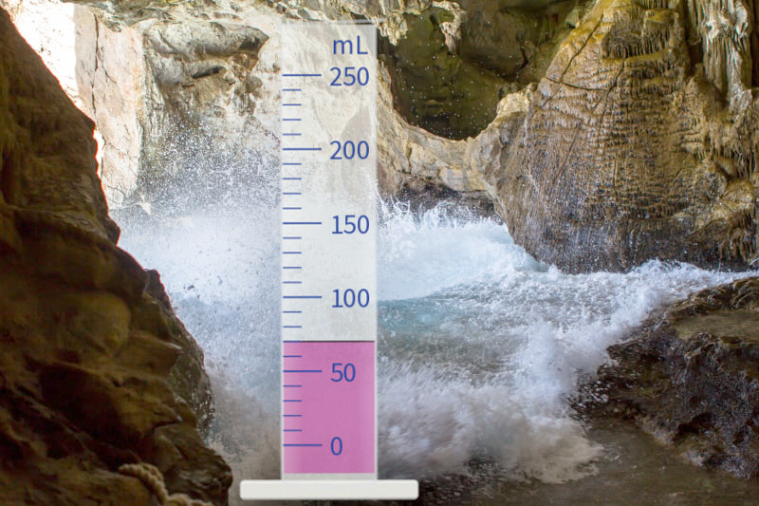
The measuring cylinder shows **70** mL
